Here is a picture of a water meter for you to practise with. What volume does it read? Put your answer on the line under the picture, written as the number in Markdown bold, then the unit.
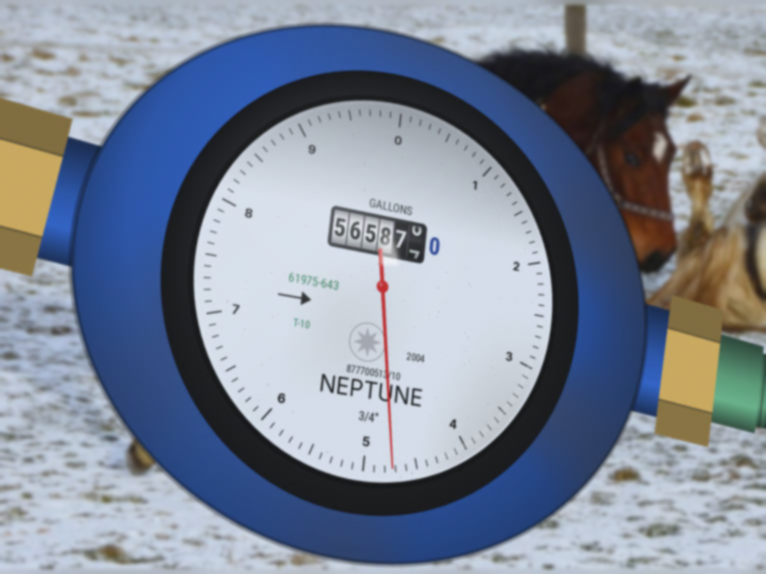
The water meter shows **5658764.7** gal
